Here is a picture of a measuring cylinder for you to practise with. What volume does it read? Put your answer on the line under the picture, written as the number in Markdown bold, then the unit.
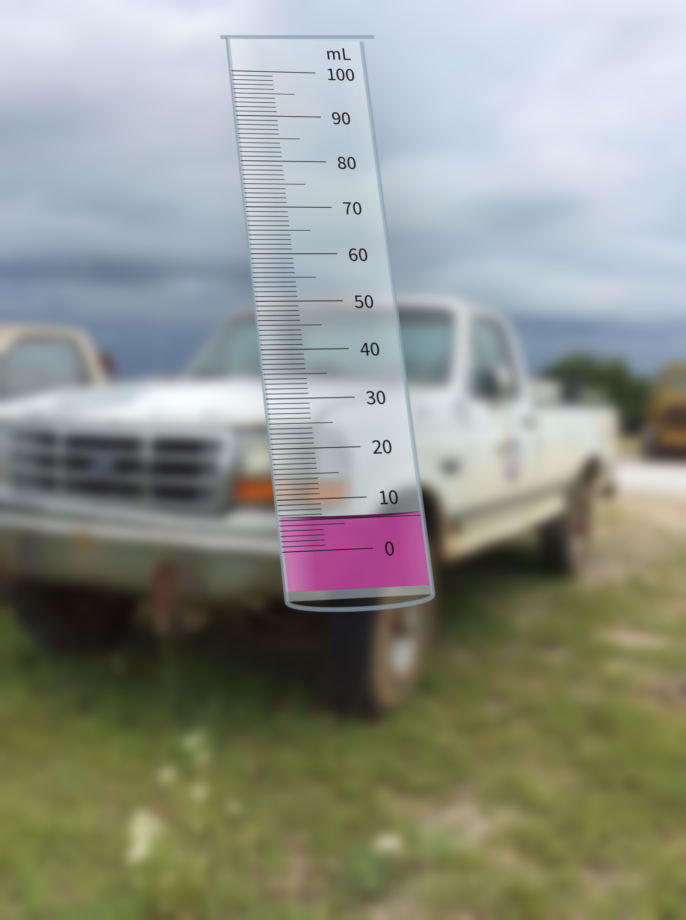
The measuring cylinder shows **6** mL
